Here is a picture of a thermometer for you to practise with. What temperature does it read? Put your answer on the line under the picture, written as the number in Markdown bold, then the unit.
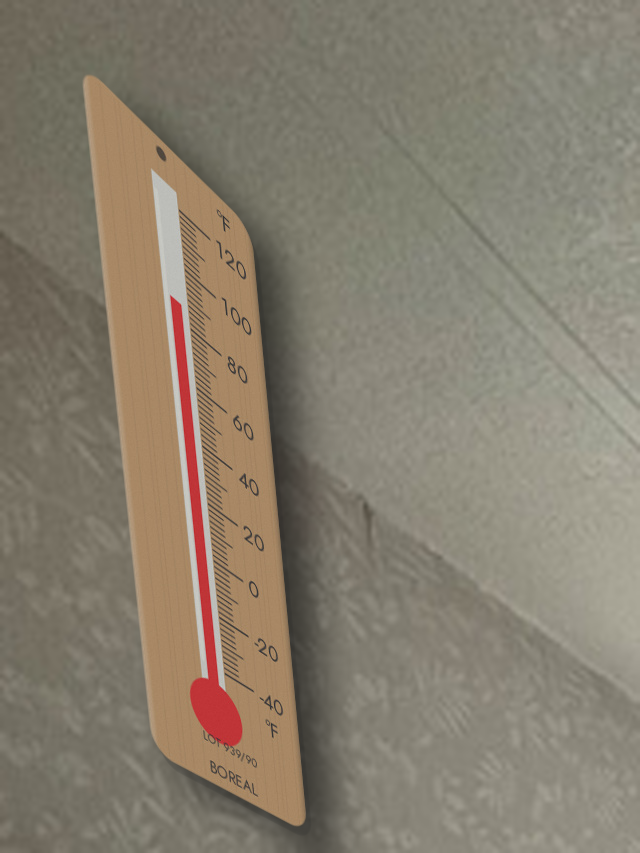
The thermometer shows **86** °F
